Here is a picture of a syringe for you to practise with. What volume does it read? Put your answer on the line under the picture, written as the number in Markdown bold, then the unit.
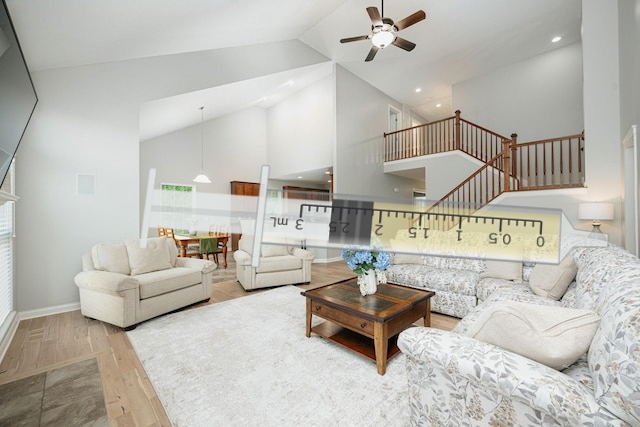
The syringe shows **2.1** mL
